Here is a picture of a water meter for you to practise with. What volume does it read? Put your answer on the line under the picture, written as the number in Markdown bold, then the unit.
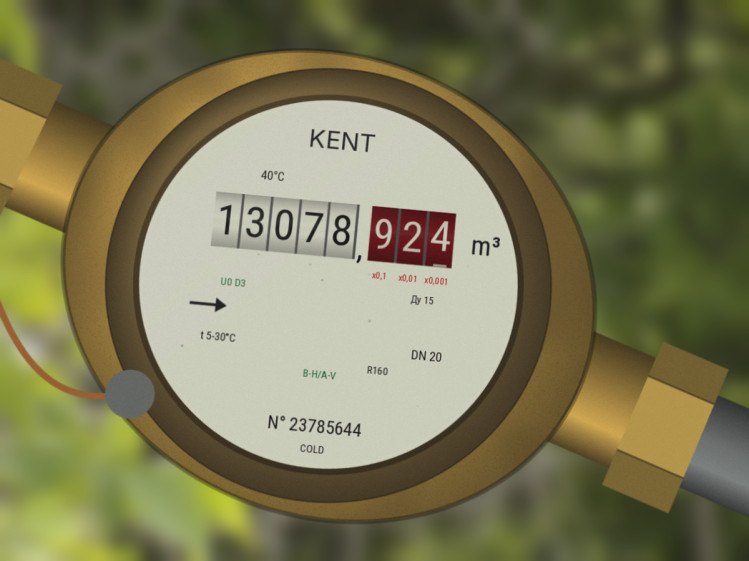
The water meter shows **13078.924** m³
